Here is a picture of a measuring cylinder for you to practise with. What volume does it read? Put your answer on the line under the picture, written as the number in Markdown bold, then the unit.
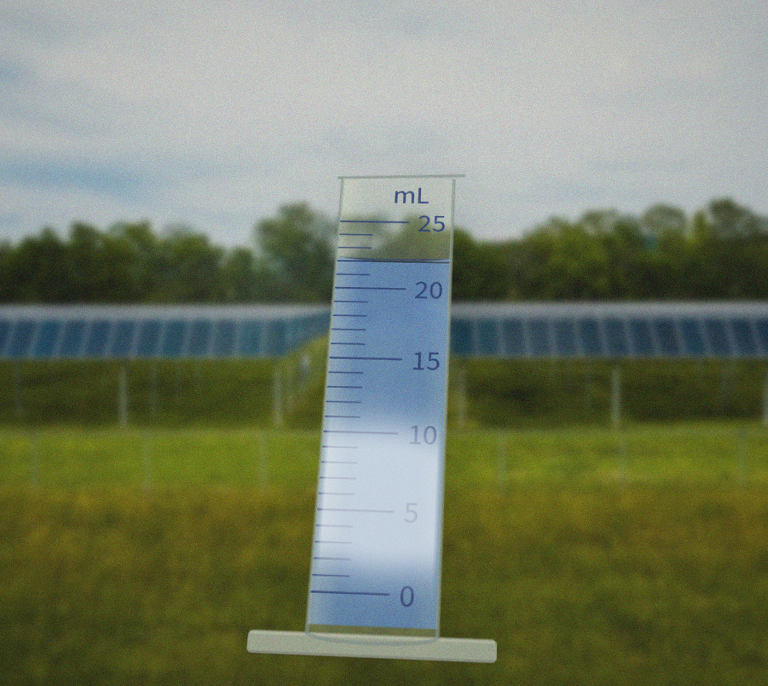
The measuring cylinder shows **22** mL
